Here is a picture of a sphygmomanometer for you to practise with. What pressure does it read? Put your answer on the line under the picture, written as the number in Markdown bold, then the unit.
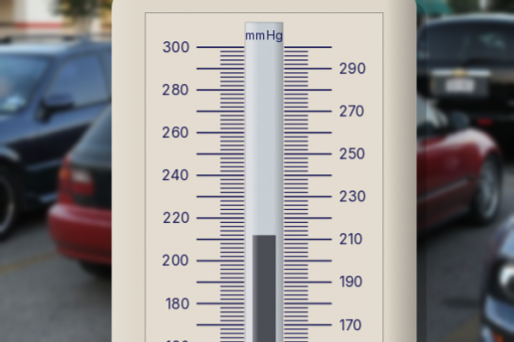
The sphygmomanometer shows **212** mmHg
